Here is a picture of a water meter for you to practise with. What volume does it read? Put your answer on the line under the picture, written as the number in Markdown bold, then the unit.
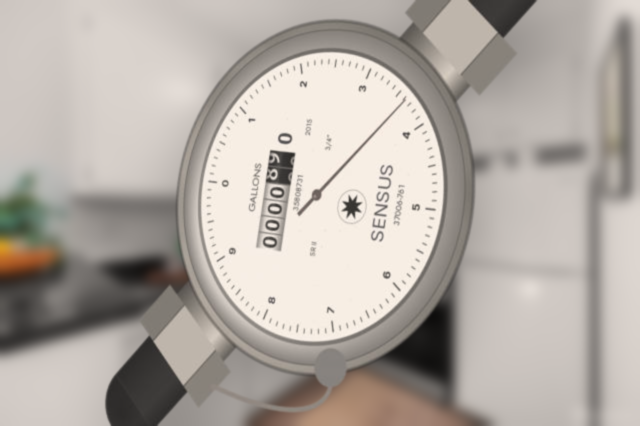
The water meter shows **893.6** gal
